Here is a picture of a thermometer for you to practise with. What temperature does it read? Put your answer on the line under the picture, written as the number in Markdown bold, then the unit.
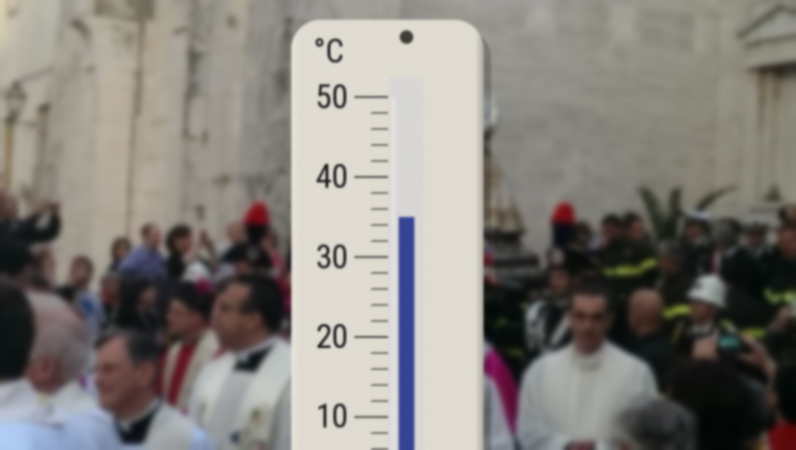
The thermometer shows **35** °C
